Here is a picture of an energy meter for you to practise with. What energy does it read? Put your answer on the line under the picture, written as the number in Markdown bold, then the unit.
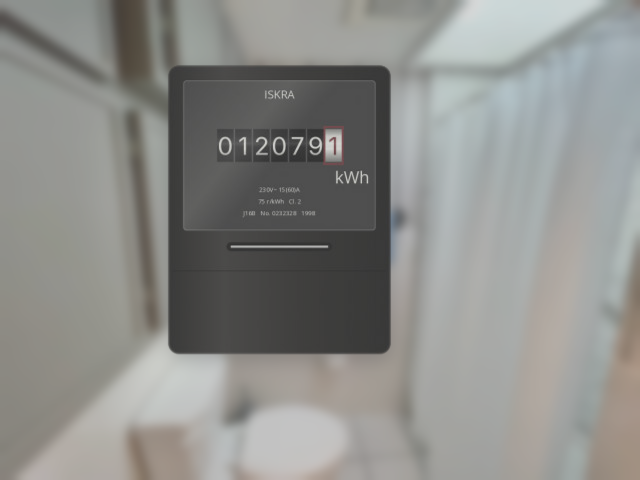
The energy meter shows **12079.1** kWh
